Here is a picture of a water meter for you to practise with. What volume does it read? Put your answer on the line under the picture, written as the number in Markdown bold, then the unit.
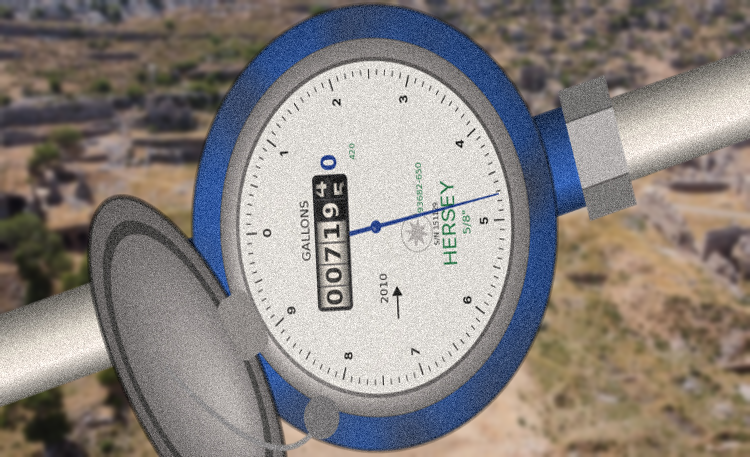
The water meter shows **71944.7** gal
